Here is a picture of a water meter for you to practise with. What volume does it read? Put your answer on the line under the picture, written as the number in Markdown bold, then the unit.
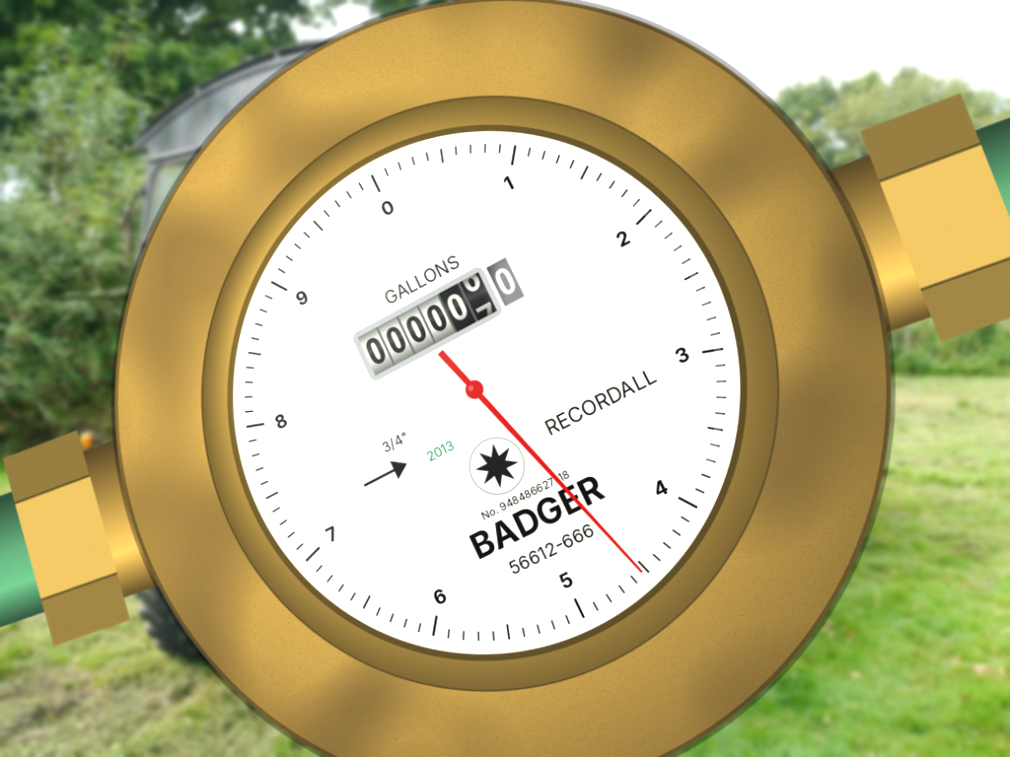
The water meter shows **64.5** gal
